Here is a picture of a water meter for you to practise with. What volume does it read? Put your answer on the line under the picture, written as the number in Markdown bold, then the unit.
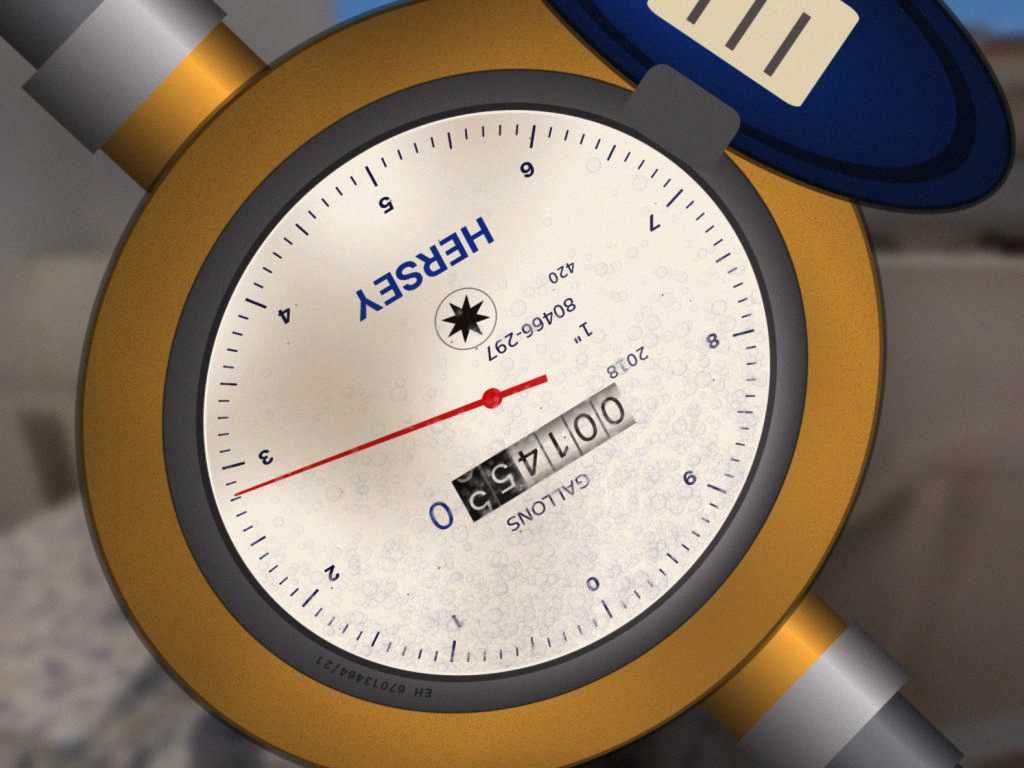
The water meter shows **14552.8** gal
